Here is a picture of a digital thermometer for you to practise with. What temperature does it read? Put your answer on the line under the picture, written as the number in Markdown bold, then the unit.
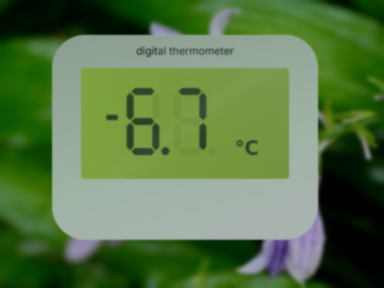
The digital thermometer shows **-6.7** °C
